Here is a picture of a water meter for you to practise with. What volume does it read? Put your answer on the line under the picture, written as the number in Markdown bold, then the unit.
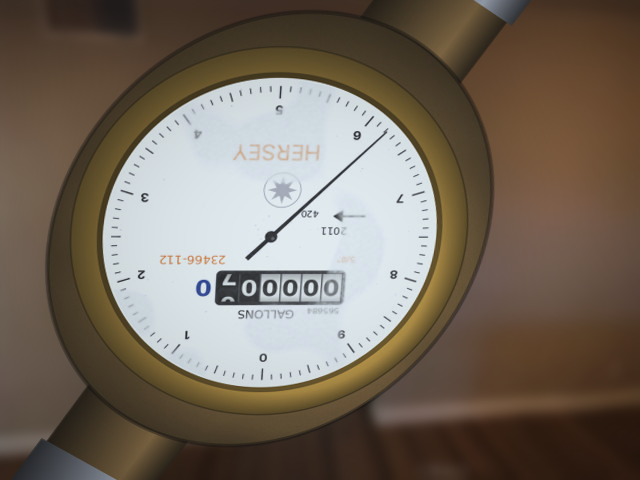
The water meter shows **66.2** gal
